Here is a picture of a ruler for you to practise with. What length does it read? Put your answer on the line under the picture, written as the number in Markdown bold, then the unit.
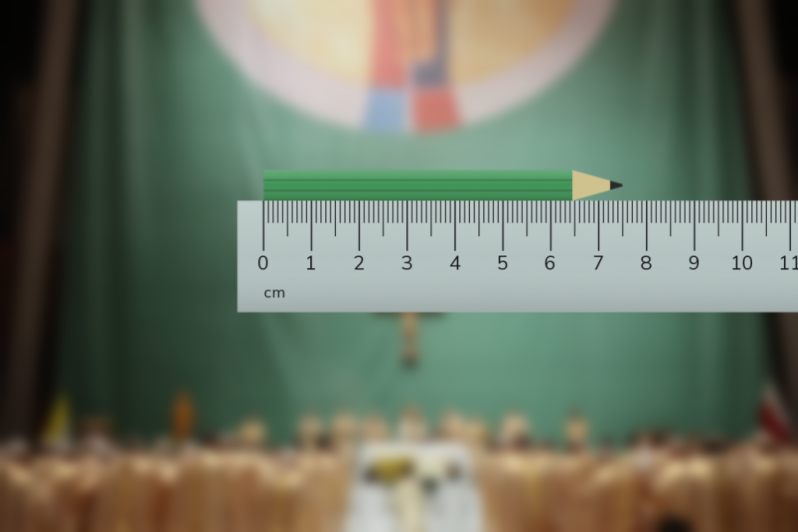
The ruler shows **7.5** cm
